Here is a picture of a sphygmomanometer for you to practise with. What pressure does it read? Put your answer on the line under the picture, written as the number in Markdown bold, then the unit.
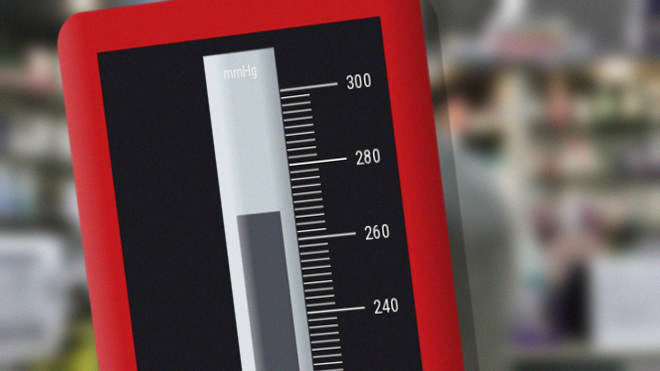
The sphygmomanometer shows **268** mmHg
